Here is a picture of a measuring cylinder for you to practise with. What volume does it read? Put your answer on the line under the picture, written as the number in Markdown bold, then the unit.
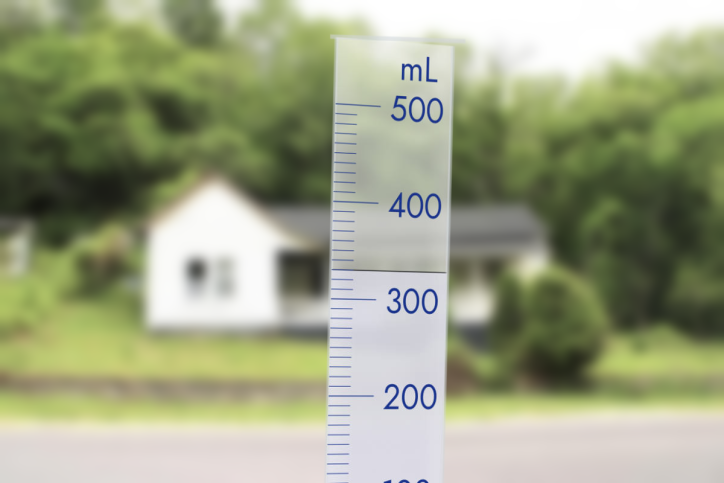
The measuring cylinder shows **330** mL
